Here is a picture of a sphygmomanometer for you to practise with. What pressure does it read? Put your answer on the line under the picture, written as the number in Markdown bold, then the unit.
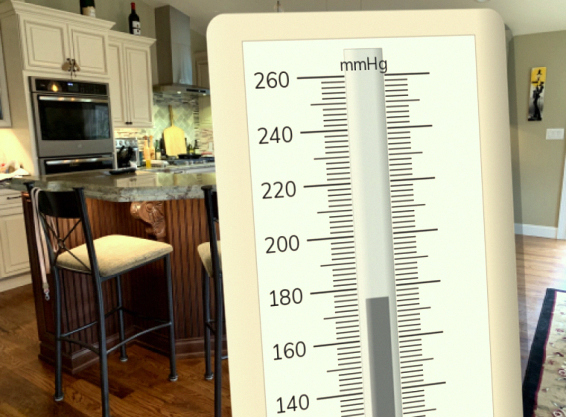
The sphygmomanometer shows **176** mmHg
